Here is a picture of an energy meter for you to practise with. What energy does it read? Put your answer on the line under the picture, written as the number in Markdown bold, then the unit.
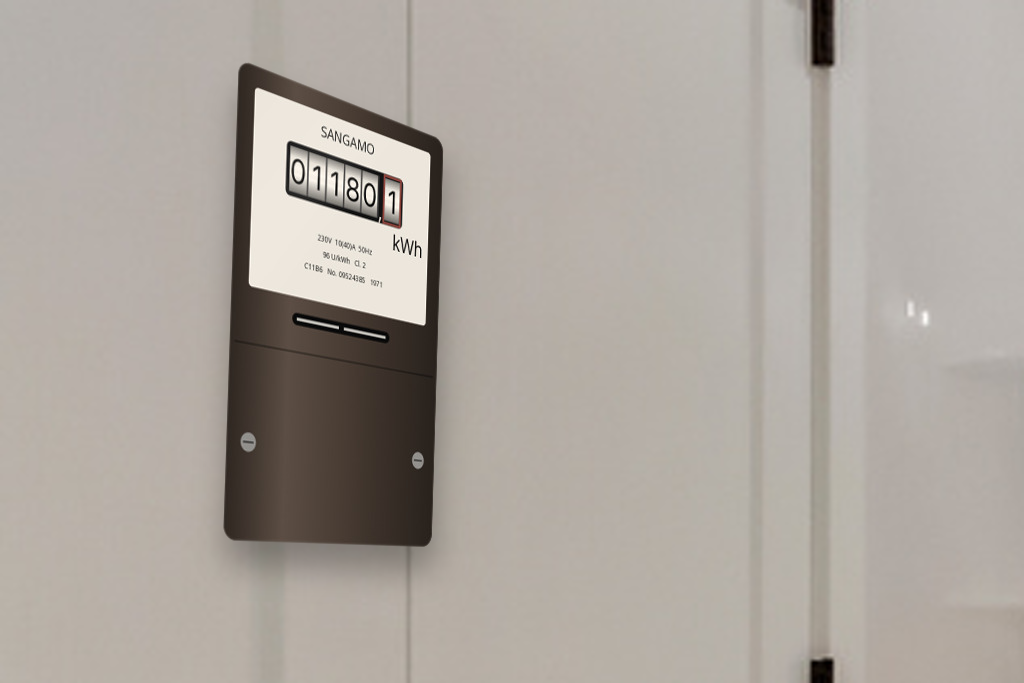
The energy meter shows **1180.1** kWh
